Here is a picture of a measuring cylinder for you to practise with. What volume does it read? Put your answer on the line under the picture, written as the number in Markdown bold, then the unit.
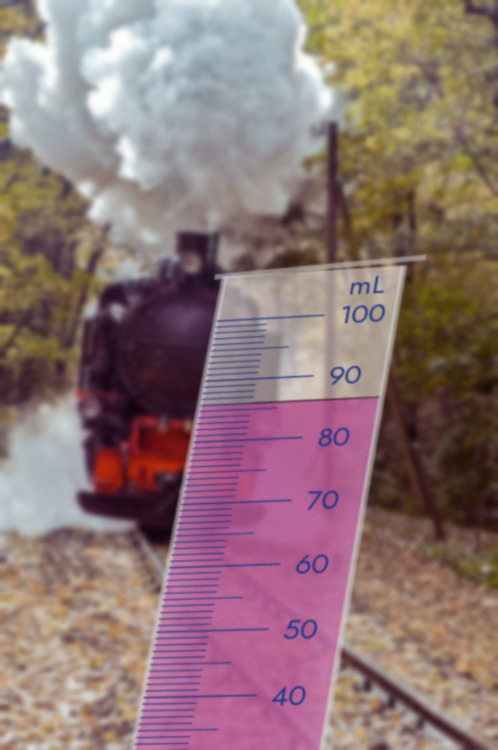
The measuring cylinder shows **86** mL
